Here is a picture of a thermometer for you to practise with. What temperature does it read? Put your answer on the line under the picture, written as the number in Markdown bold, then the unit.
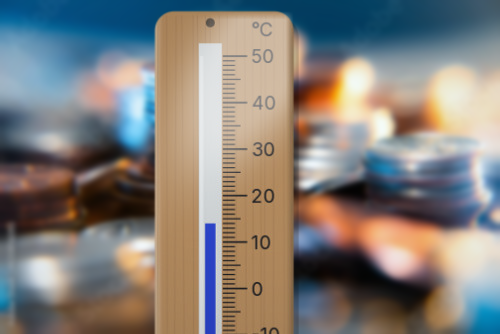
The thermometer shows **14** °C
